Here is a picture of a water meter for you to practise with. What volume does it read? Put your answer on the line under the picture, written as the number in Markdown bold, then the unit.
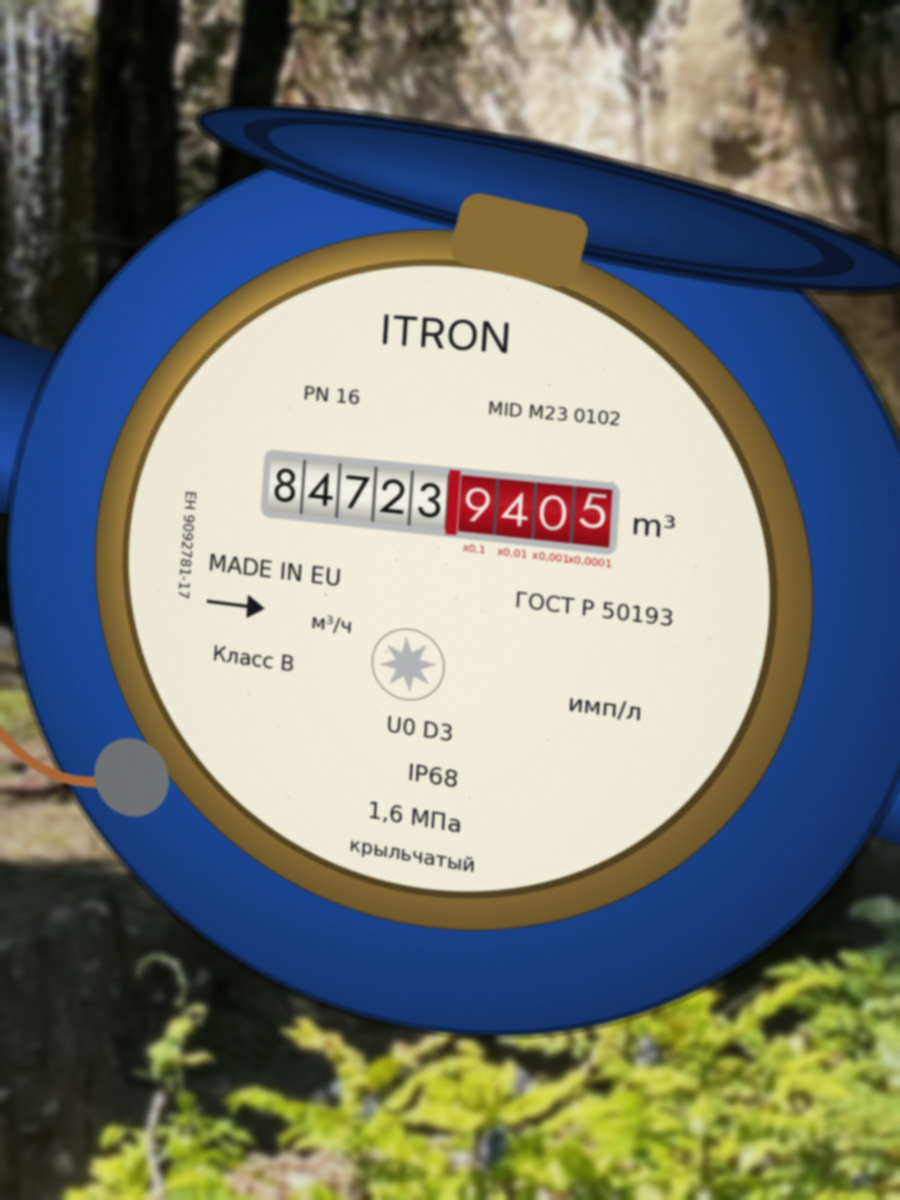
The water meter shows **84723.9405** m³
